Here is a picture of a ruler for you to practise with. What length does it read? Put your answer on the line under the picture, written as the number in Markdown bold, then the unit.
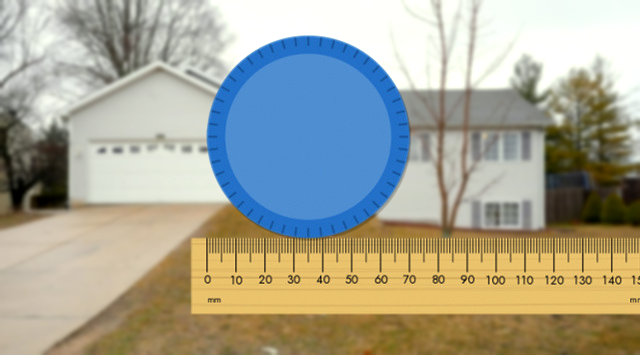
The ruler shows **70** mm
